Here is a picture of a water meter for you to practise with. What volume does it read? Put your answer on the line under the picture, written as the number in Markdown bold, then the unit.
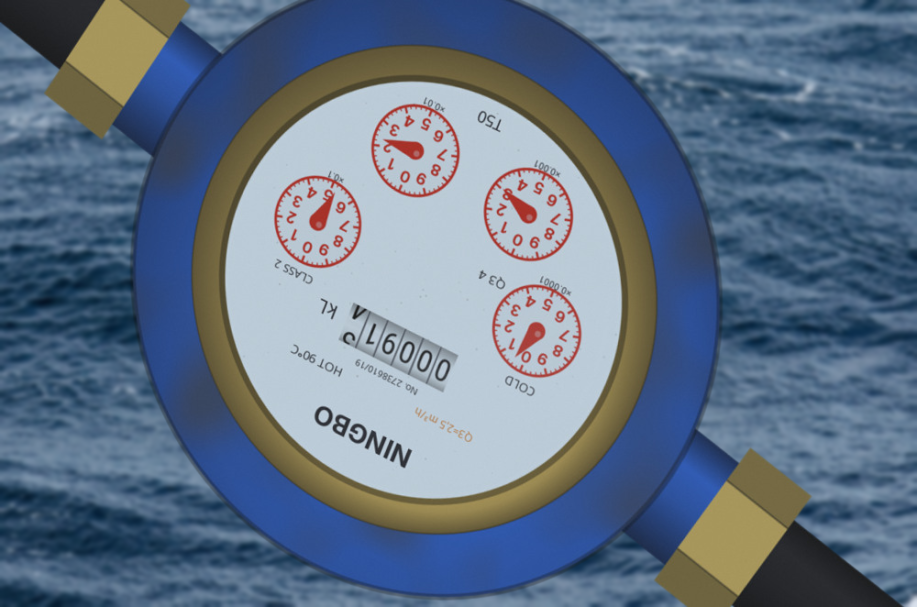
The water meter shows **913.5230** kL
